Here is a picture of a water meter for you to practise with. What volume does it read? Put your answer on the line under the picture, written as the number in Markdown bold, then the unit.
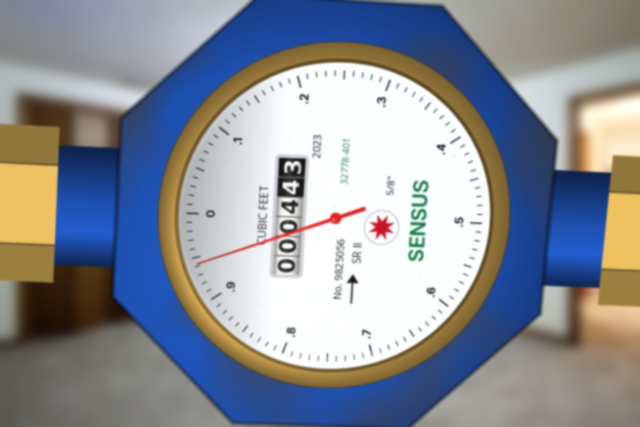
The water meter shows **442.94** ft³
